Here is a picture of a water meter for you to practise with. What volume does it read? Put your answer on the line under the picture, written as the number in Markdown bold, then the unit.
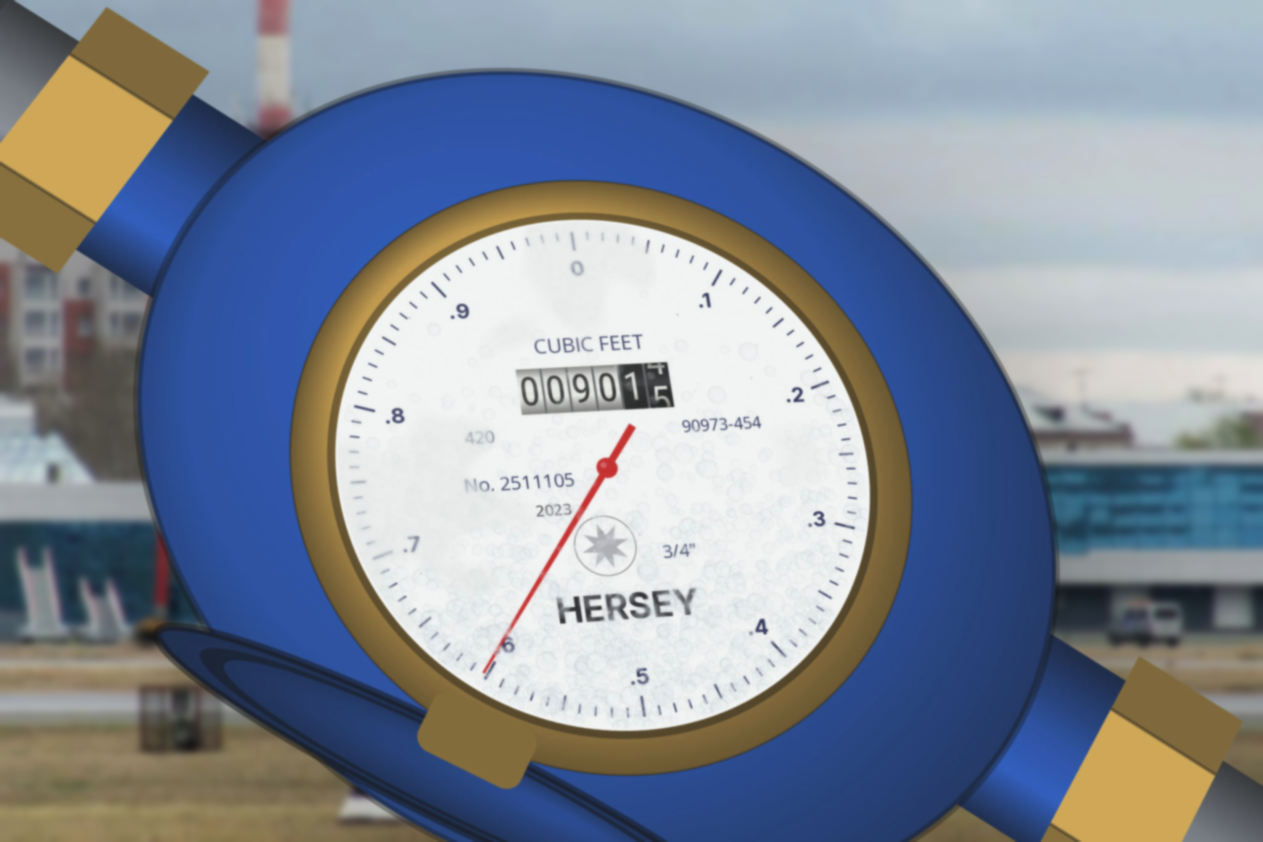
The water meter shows **9014.60** ft³
